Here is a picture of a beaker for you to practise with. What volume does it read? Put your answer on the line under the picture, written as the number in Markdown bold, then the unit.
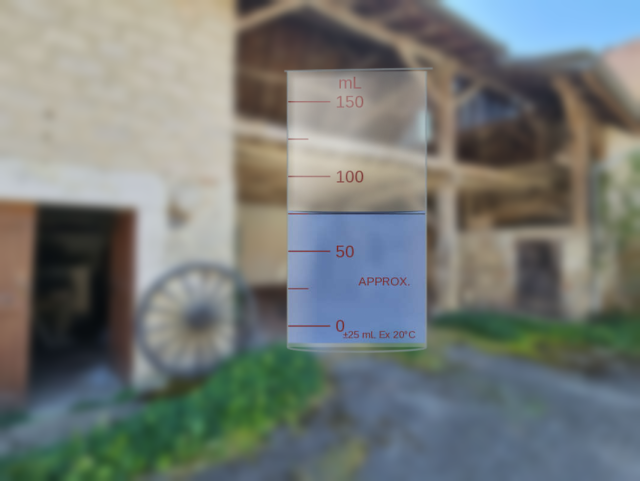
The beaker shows **75** mL
